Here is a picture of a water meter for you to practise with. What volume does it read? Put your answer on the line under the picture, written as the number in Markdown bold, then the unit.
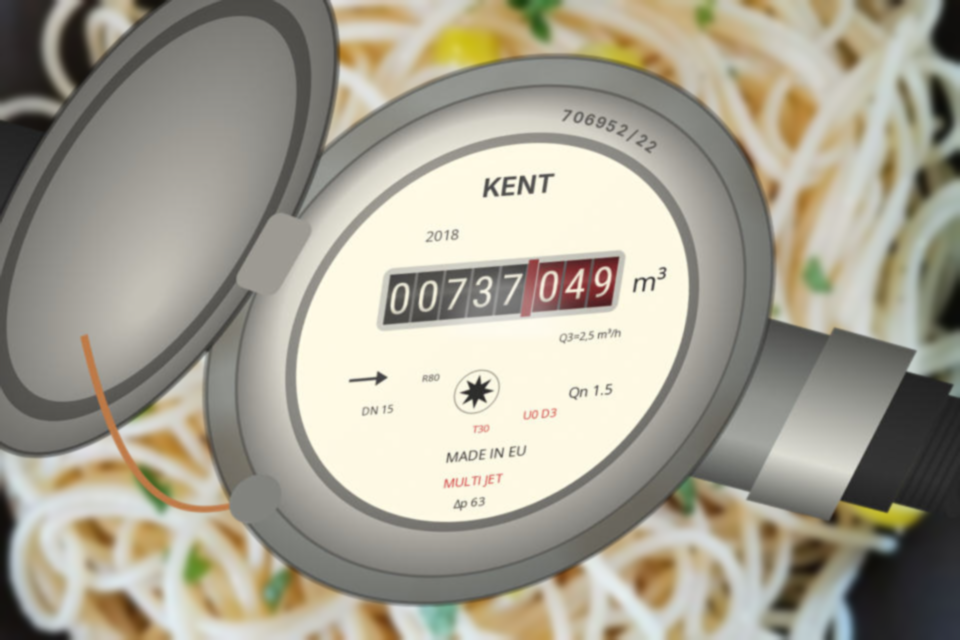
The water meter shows **737.049** m³
